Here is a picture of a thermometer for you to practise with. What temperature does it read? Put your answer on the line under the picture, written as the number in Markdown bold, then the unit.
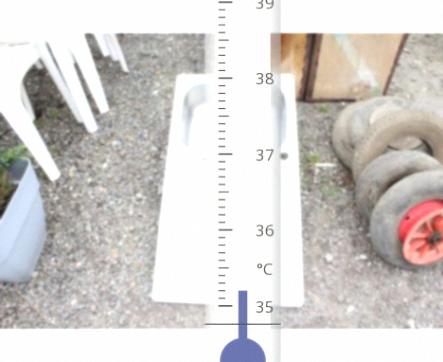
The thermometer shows **35.2** °C
